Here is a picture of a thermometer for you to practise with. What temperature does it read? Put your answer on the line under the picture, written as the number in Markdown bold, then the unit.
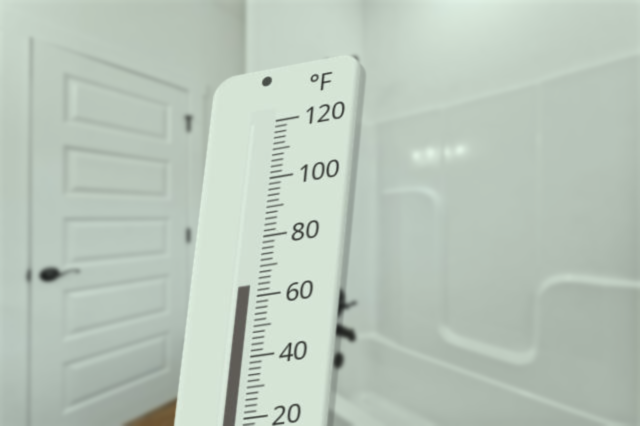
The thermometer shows **64** °F
